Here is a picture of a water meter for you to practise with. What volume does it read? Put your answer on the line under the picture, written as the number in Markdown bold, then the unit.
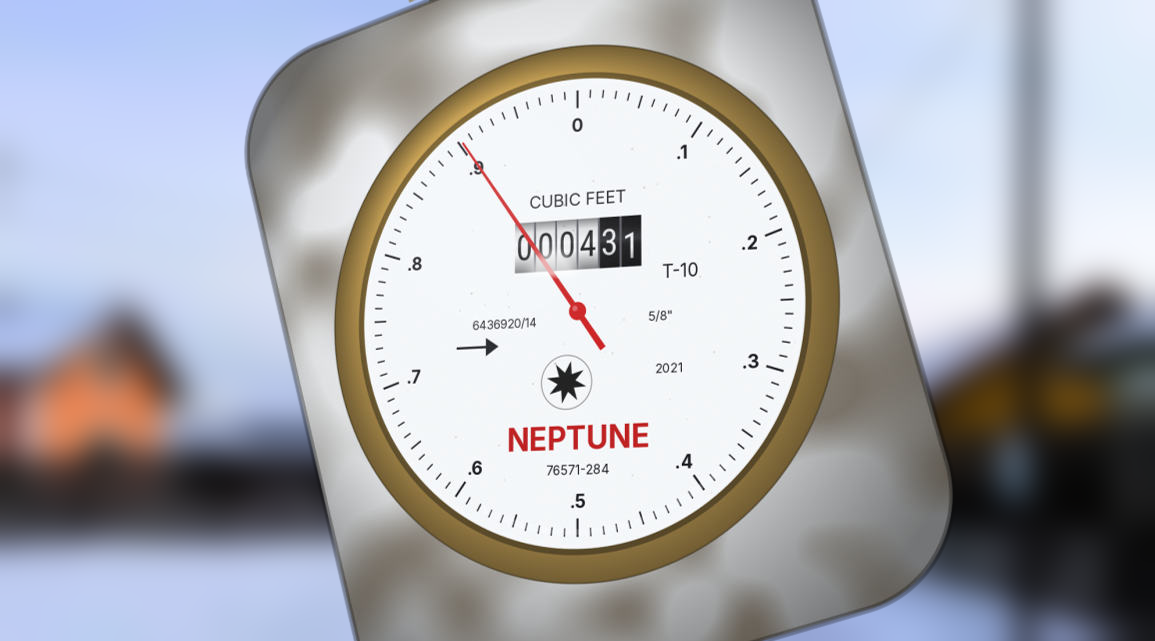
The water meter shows **430.90** ft³
